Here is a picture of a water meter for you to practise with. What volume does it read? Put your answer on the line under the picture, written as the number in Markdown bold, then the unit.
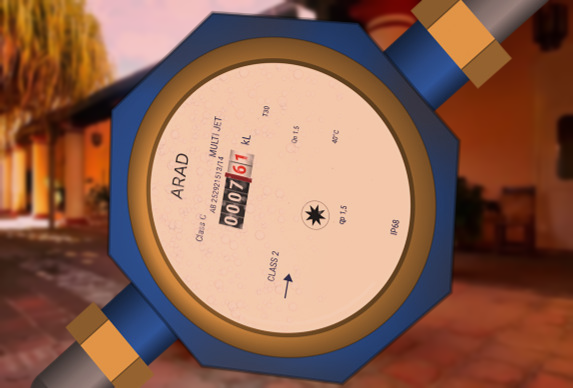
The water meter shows **7.61** kL
